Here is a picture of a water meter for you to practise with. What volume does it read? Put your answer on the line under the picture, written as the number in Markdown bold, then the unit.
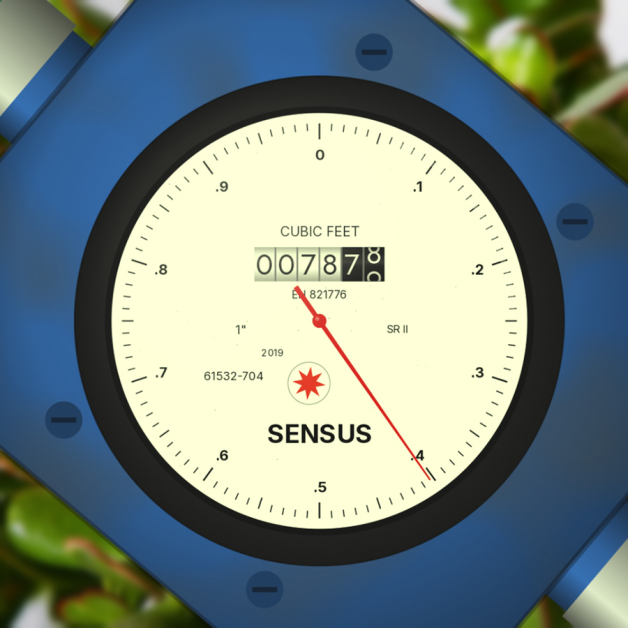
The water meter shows **7878.40** ft³
